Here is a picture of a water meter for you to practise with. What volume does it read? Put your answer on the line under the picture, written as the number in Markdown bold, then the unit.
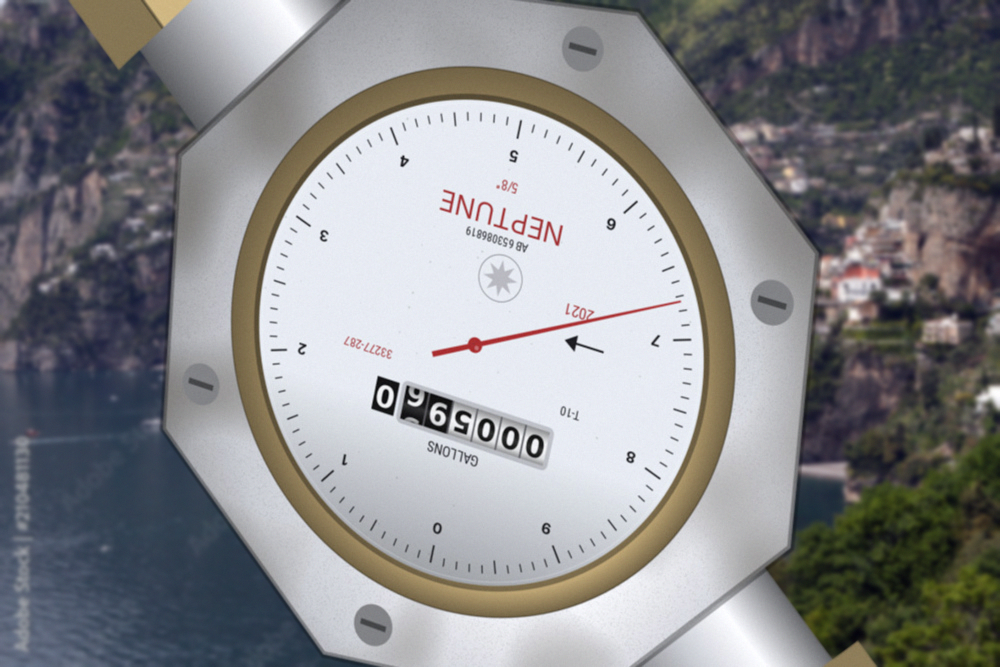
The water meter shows **5956.7** gal
